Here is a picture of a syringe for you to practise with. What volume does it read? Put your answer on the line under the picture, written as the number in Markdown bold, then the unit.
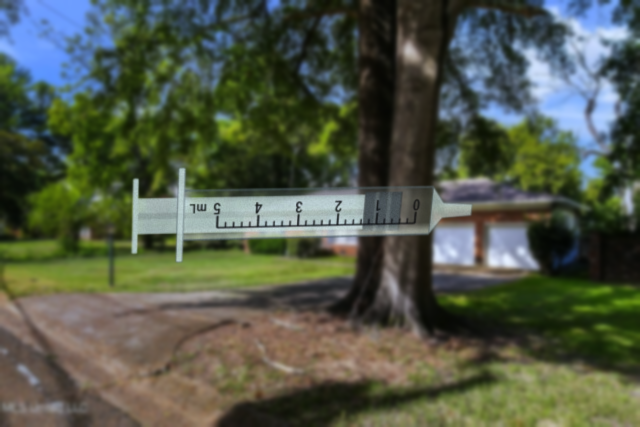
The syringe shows **0.4** mL
